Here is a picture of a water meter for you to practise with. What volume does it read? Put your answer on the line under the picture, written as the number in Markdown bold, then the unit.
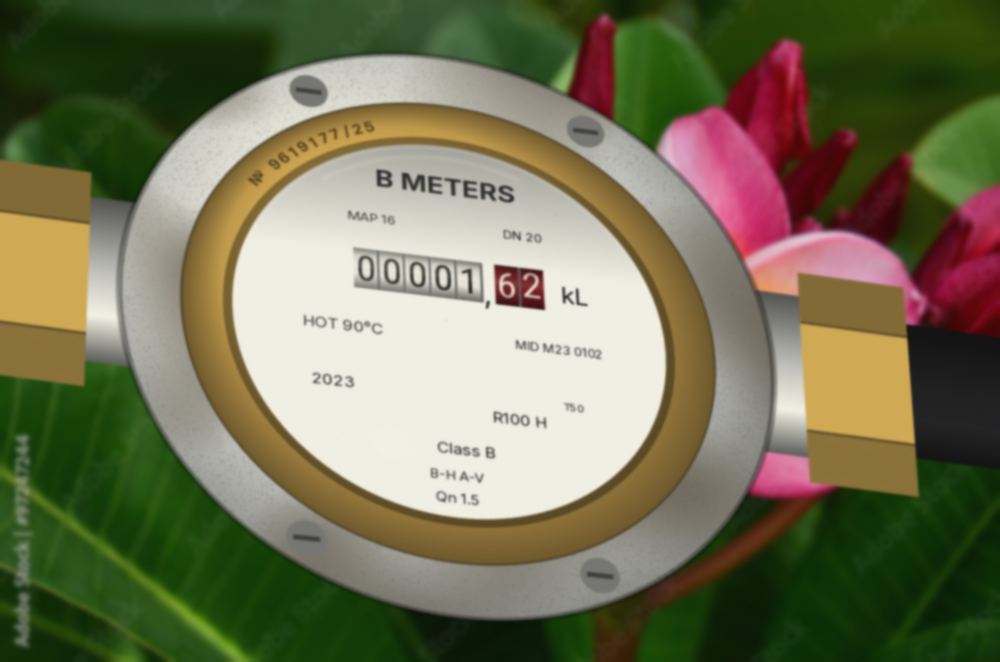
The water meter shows **1.62** kL
